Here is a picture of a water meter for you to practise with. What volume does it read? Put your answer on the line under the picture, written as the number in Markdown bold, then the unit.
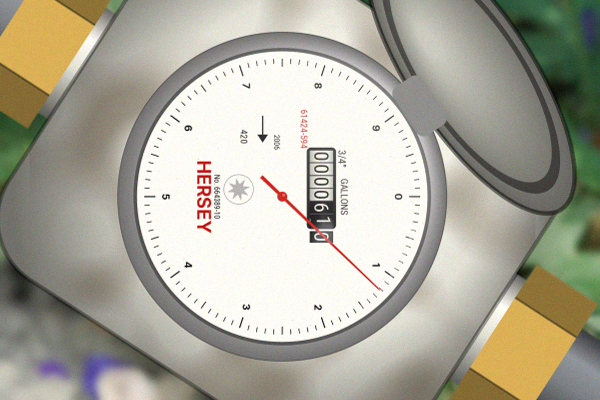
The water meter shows **611.2** gal
